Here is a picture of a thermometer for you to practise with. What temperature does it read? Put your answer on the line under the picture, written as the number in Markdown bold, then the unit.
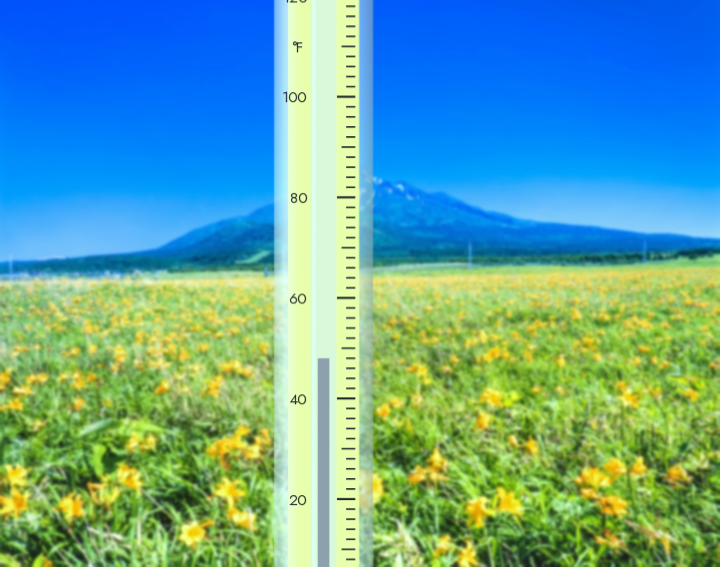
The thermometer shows **48** °F
